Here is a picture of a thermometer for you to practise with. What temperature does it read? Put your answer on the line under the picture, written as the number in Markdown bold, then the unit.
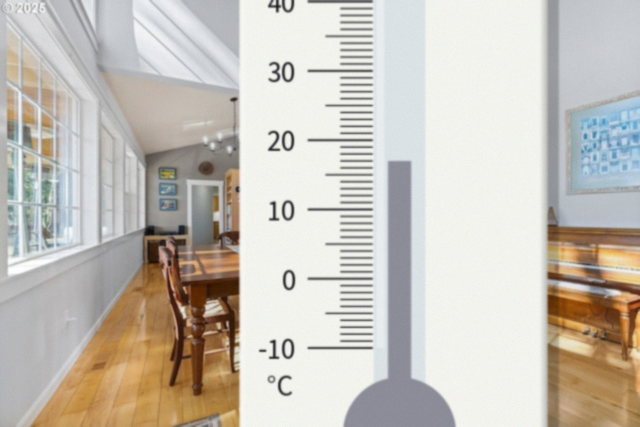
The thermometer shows **17** °C
